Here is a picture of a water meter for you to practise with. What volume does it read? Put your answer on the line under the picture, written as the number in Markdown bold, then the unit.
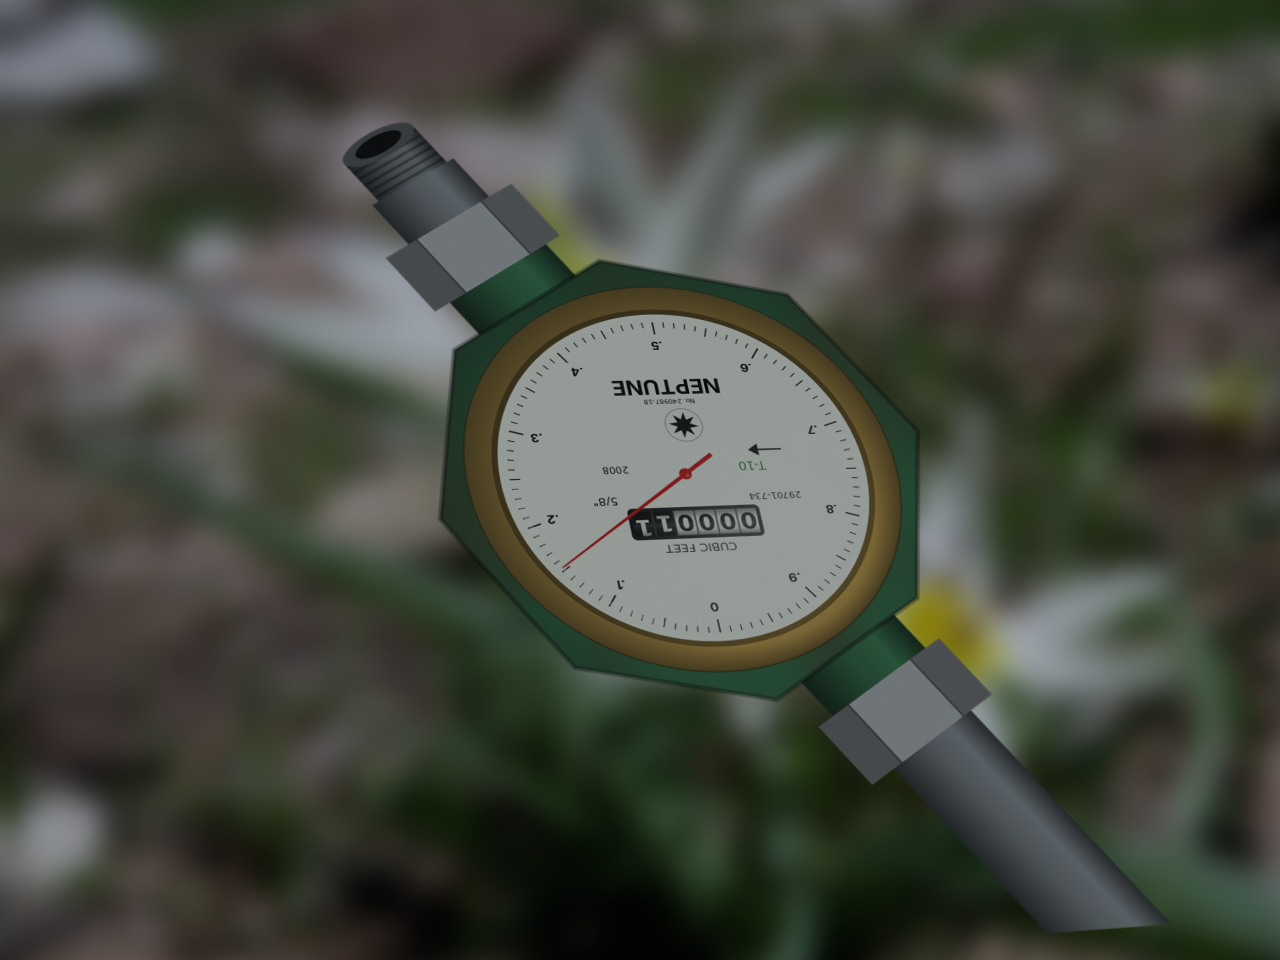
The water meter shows **11.15** ft³
